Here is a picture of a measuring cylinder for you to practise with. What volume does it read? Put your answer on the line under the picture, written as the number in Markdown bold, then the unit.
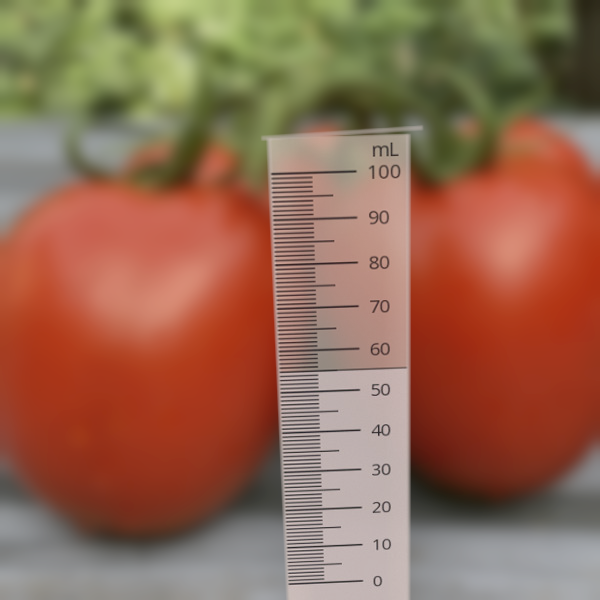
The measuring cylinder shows **55** mL
